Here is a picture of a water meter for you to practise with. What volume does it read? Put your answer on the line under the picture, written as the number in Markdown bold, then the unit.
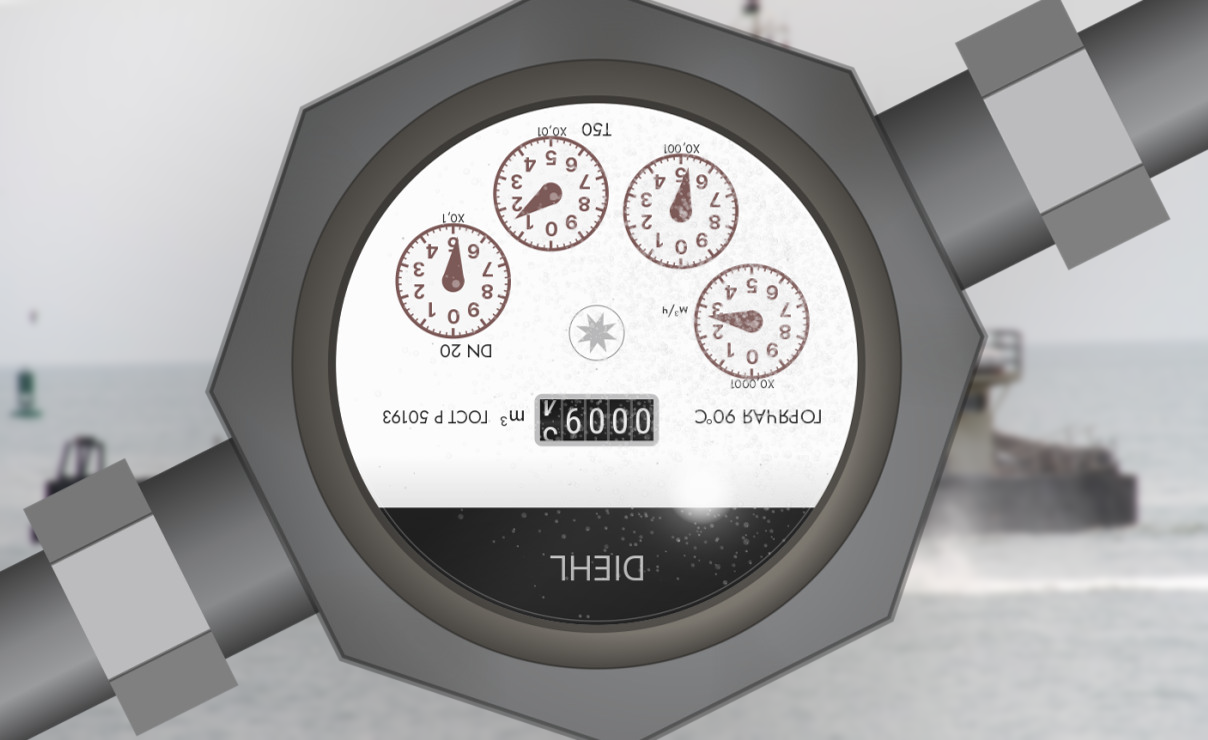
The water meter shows **93.5152** m³
